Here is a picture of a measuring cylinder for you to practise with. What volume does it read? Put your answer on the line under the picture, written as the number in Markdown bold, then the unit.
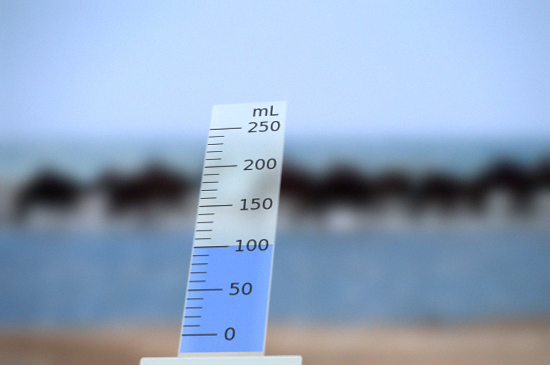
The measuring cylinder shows **100** mL
